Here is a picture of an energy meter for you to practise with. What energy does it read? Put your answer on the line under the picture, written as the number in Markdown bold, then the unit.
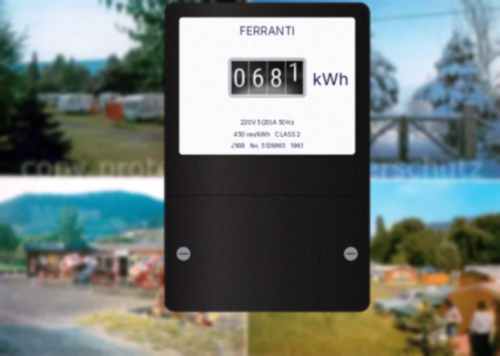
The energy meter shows **681** kWh
